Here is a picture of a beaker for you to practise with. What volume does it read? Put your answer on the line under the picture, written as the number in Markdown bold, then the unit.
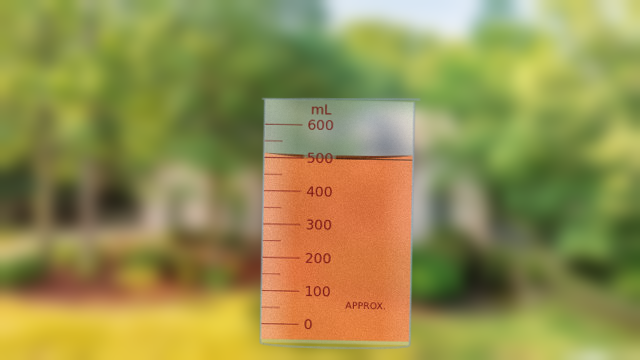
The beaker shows **500** mL
